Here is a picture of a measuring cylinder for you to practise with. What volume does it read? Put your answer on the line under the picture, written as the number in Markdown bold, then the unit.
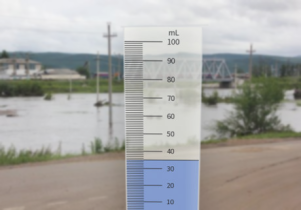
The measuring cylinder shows **35** mL
